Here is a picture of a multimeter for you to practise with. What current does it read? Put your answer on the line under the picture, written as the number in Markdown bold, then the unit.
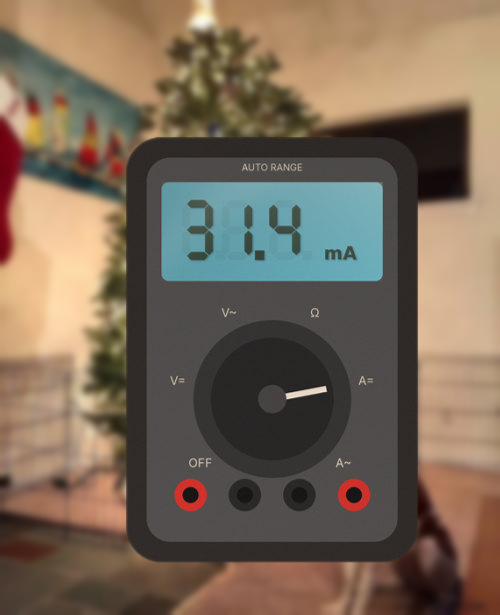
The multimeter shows **31.4** mA
